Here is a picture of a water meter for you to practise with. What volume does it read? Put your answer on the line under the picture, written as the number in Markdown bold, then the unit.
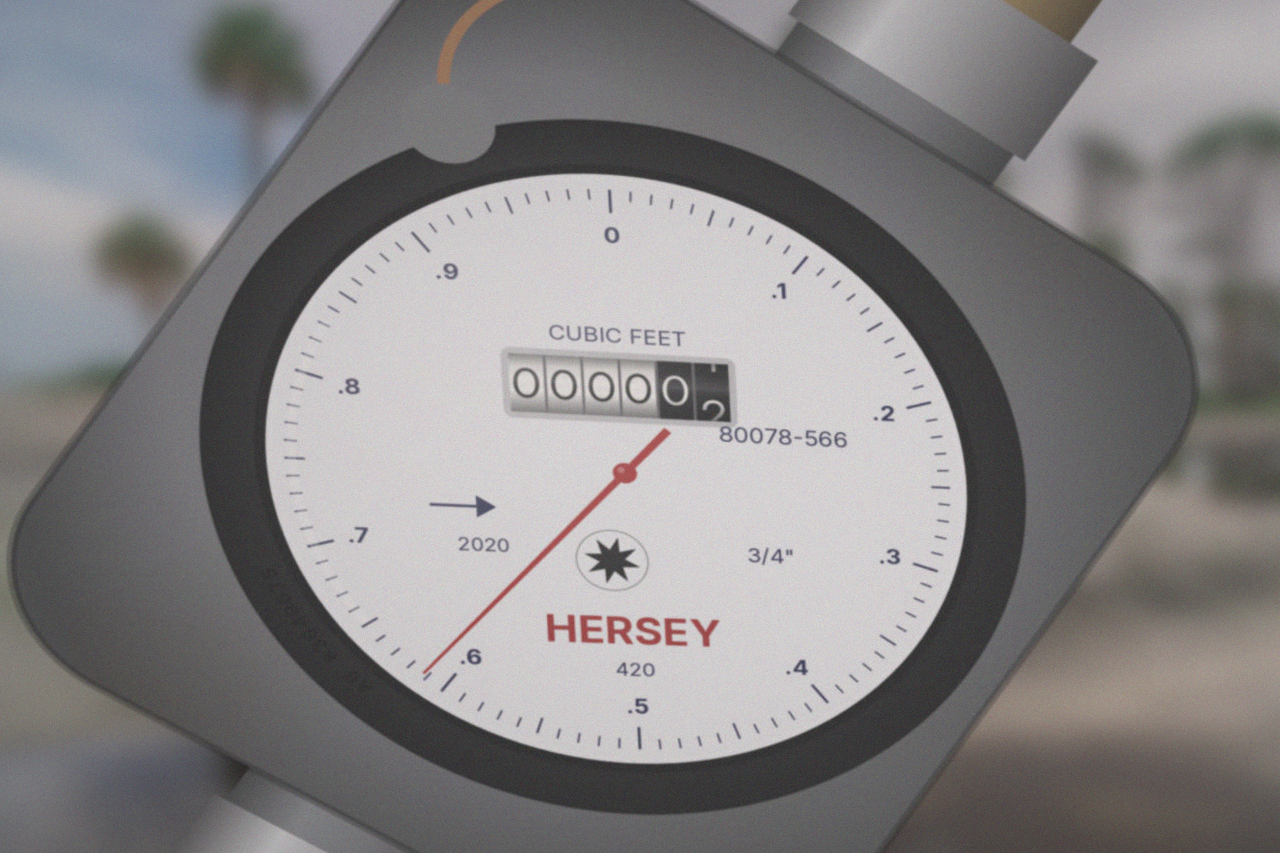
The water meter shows **1.61** ft³
